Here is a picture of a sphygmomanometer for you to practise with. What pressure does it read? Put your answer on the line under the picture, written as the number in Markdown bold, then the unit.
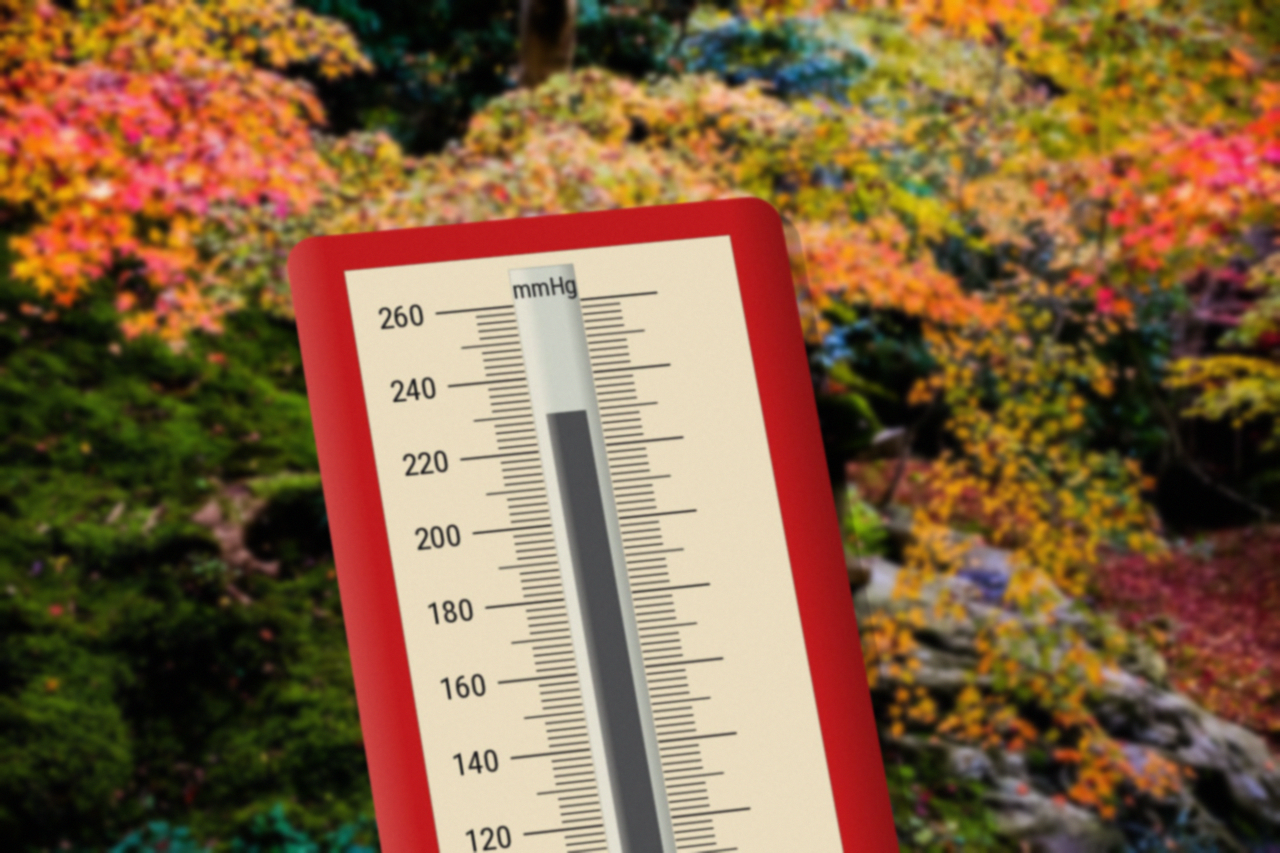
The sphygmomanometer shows **230** mmHg
